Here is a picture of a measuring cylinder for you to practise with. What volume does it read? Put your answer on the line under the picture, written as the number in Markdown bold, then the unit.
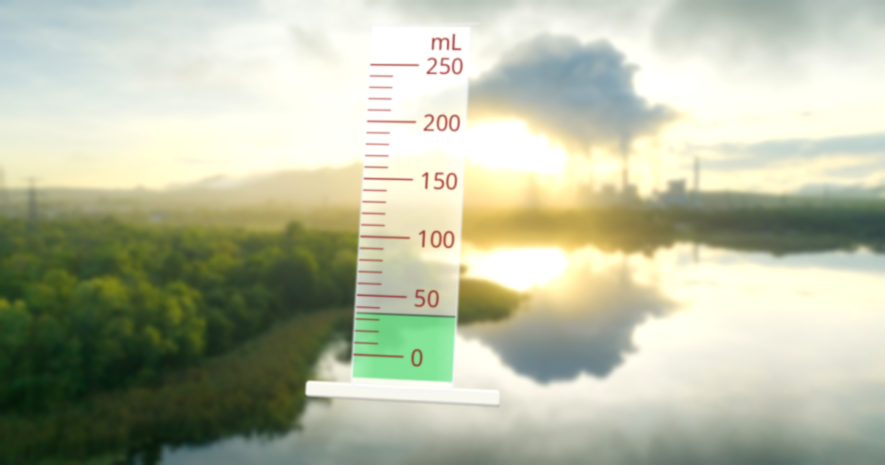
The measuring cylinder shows **35** mL
